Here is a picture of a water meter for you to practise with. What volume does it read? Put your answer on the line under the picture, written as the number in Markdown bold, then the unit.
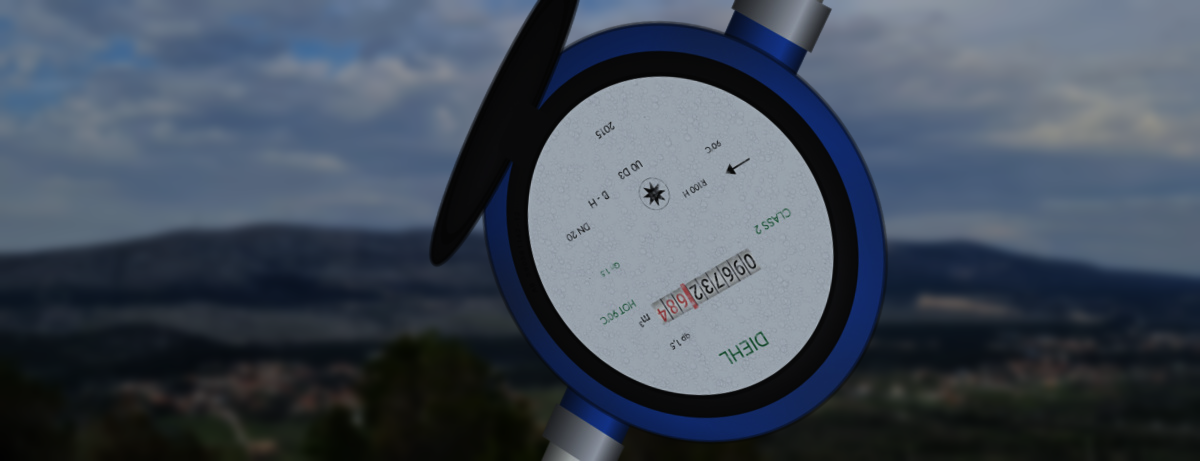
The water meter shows **96732.684** m³
